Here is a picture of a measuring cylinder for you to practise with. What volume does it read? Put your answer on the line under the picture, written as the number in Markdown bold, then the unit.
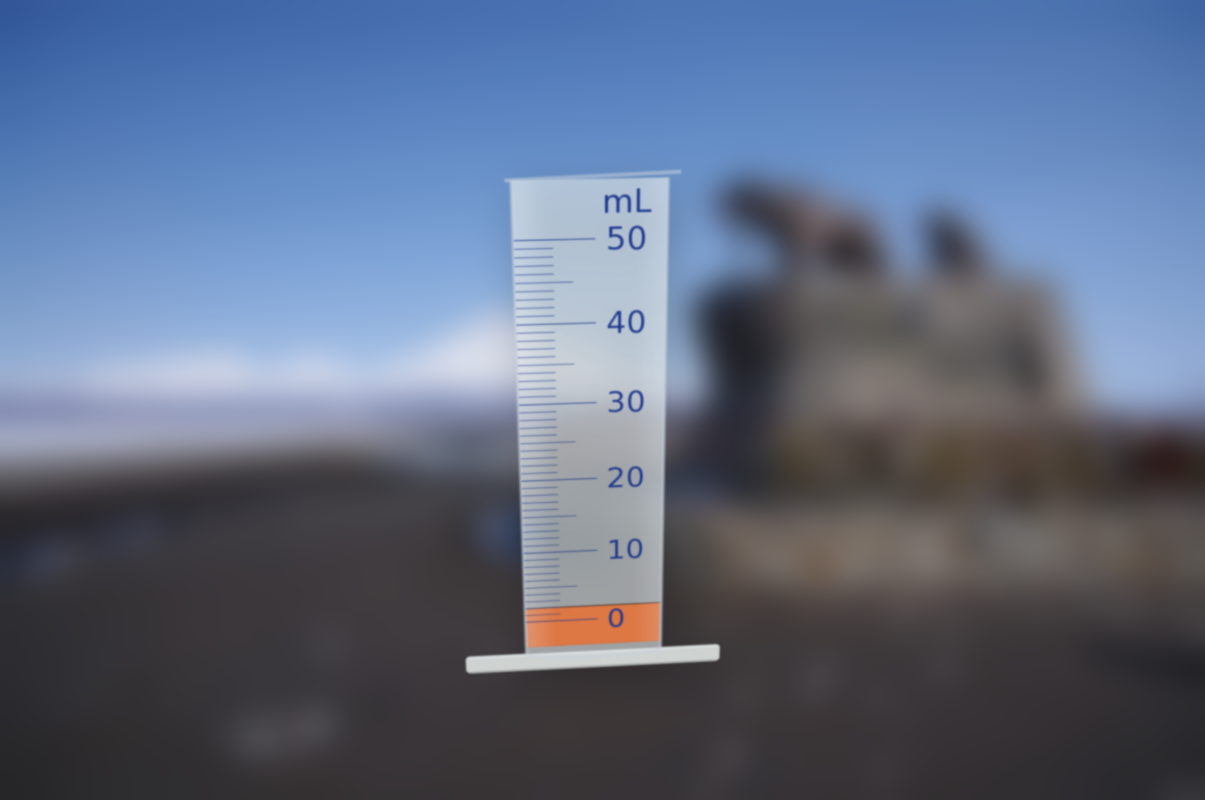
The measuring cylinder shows **2** mL
